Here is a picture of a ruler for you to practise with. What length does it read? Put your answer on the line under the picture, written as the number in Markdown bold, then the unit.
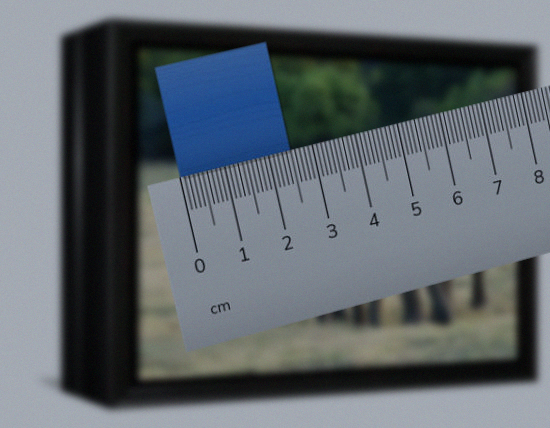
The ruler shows **2.5** cm
